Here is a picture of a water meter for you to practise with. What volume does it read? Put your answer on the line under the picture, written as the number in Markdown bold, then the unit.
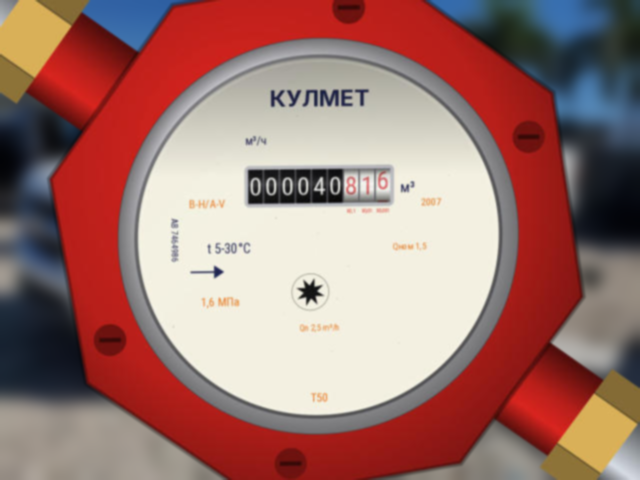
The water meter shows **40.816** m³
